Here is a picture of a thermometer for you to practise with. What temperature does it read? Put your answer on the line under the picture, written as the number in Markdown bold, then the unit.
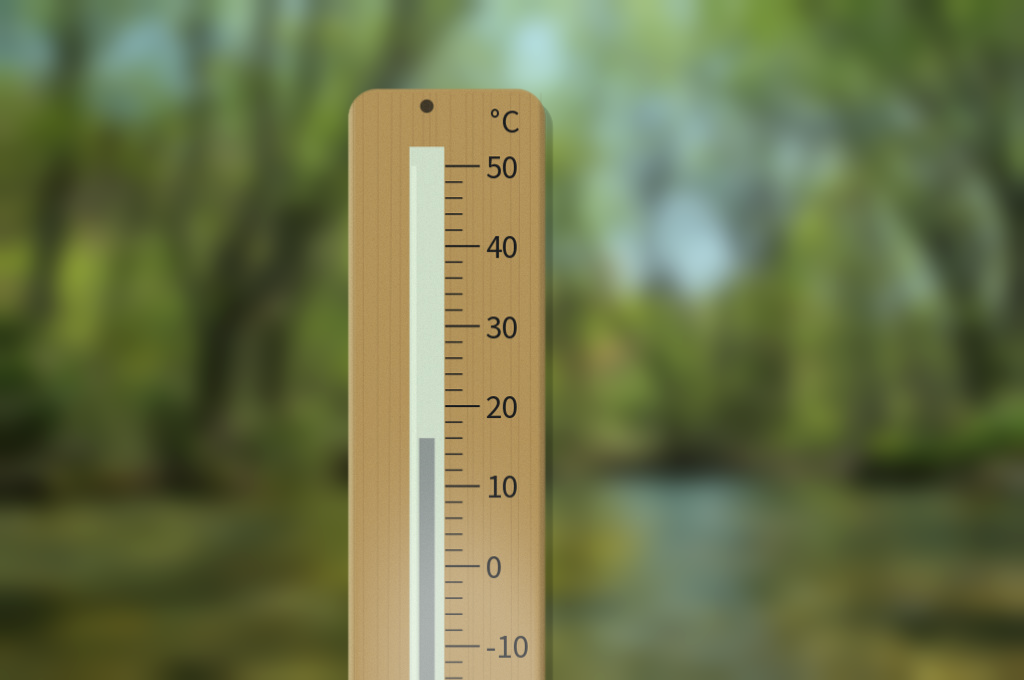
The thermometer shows **16** °C
